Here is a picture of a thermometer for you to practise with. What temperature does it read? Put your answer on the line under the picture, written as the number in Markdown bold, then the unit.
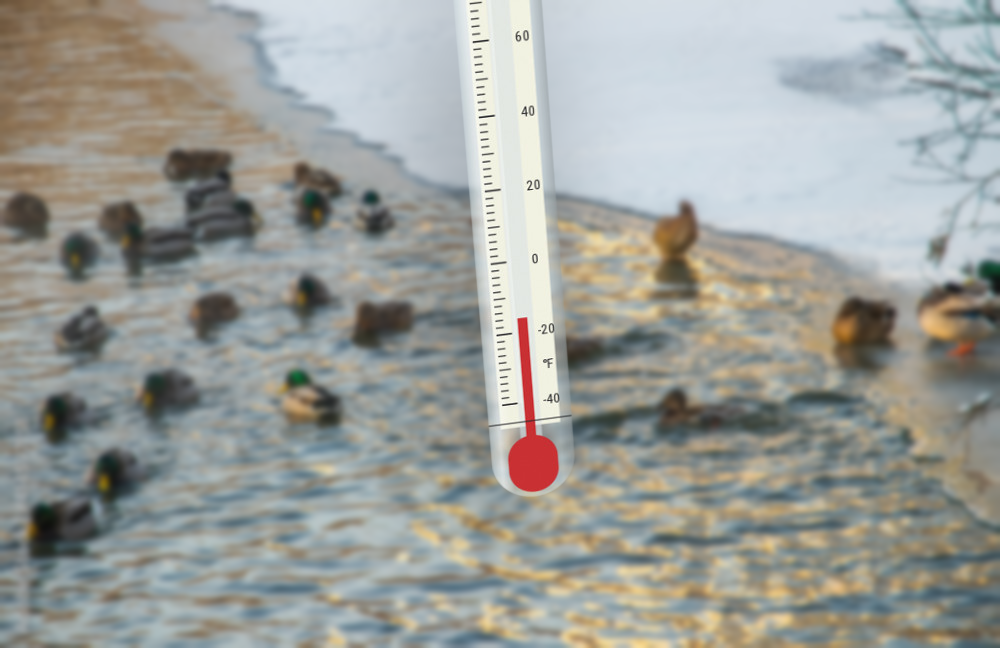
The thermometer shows **-16** °F
